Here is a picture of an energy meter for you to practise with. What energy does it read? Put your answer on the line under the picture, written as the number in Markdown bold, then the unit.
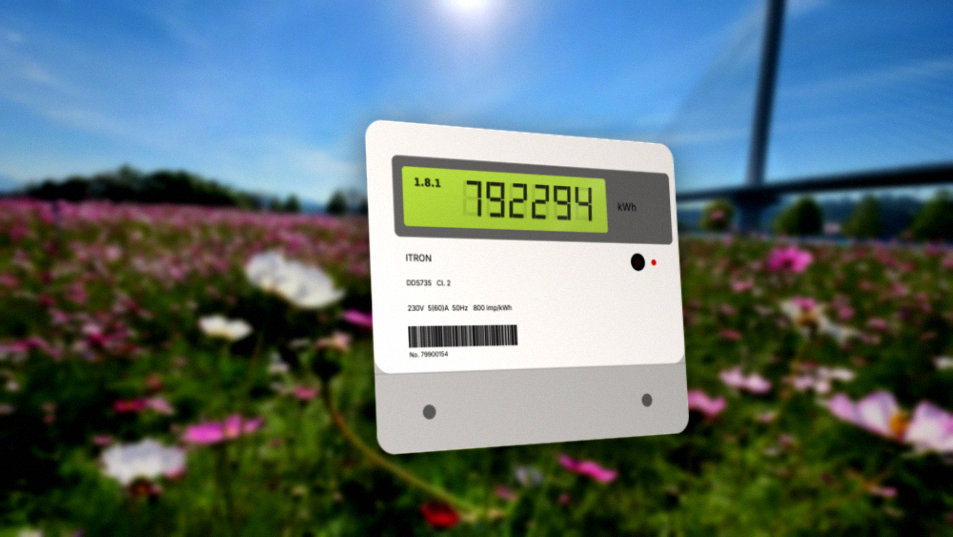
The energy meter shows **792294** kWh
